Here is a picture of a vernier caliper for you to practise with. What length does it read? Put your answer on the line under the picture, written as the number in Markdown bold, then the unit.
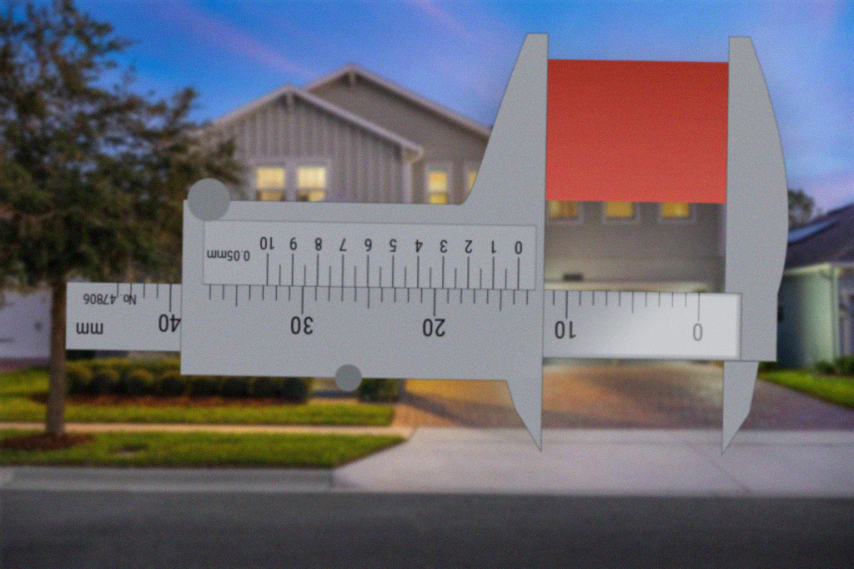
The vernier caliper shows **13.7** mm
